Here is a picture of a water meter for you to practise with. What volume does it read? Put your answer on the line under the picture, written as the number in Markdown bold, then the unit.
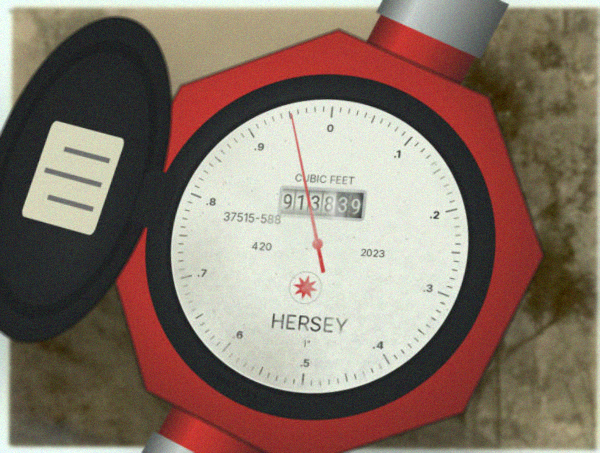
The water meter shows **913838.95** ft³
